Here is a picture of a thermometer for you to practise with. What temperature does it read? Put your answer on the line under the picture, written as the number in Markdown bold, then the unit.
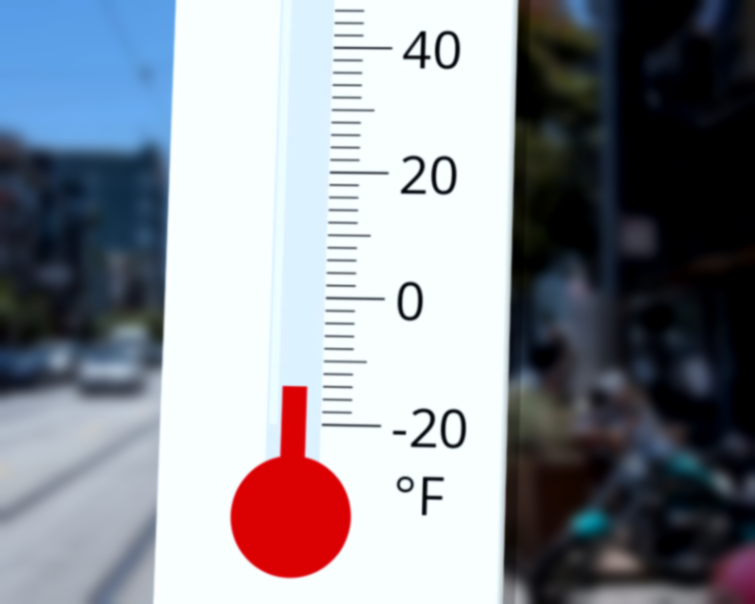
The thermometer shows **-14** °F
